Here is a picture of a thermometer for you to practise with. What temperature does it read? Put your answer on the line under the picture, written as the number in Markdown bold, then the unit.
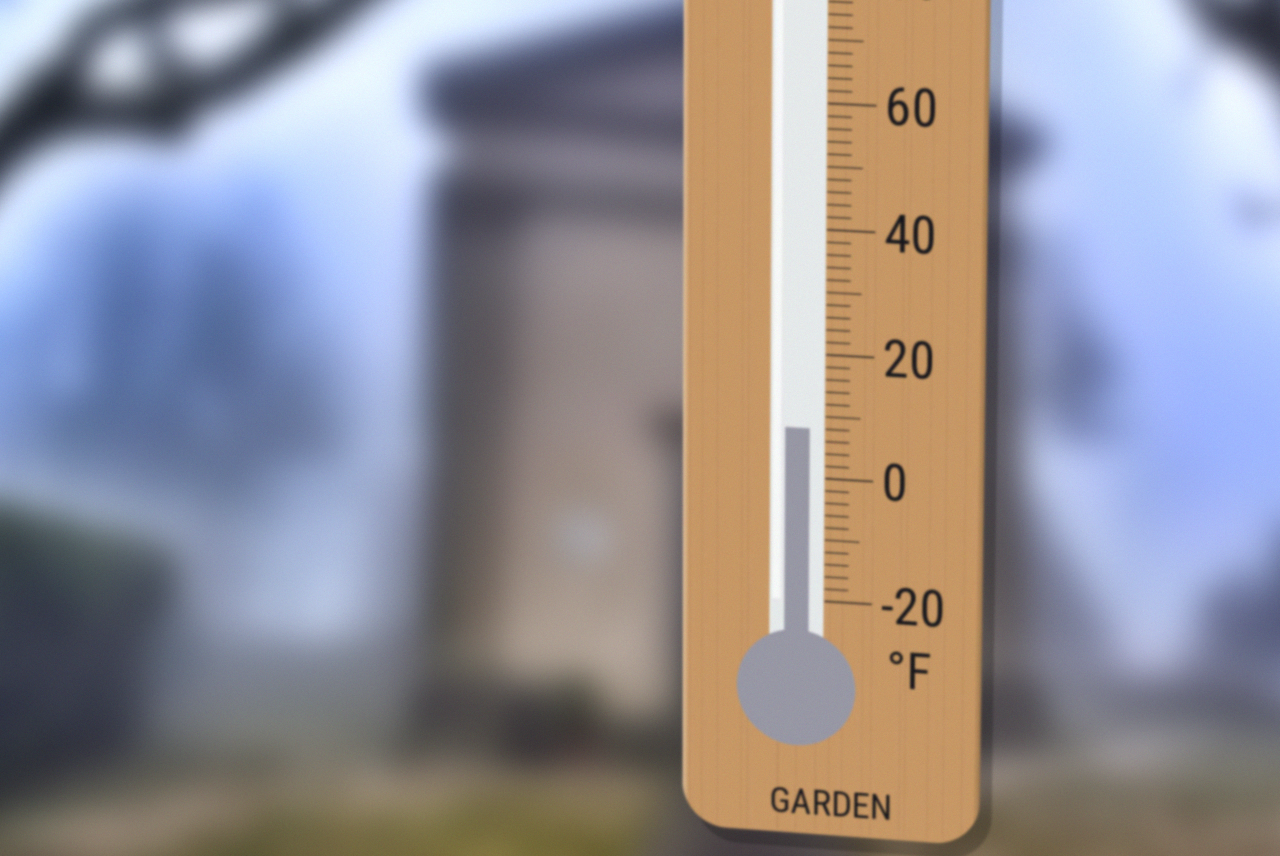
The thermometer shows **8** °F
